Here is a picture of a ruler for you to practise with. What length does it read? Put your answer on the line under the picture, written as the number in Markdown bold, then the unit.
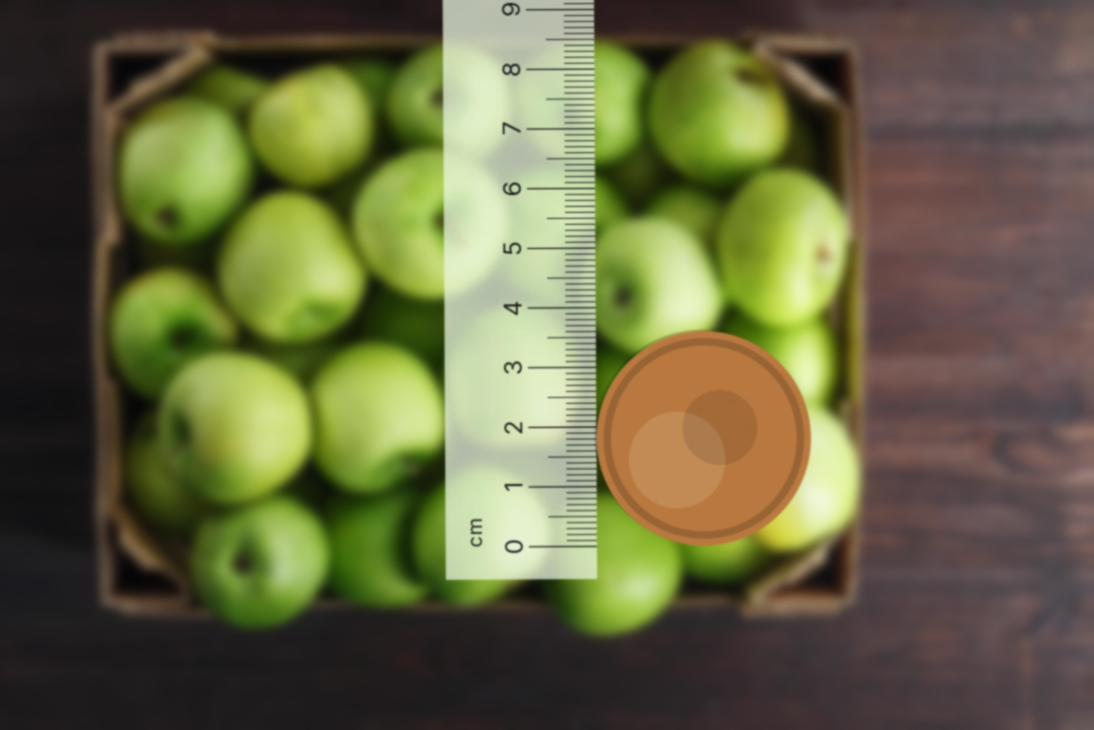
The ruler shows **3.6** cm
